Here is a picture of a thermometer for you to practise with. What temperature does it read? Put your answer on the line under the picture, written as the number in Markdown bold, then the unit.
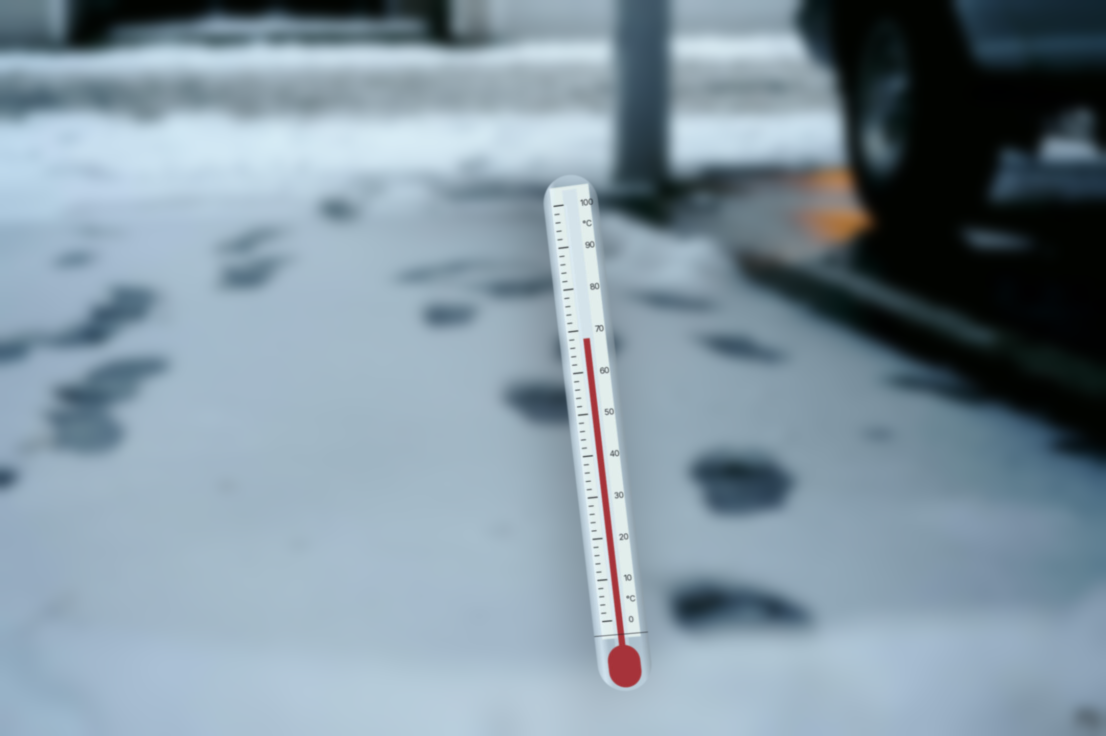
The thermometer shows **68** °C
